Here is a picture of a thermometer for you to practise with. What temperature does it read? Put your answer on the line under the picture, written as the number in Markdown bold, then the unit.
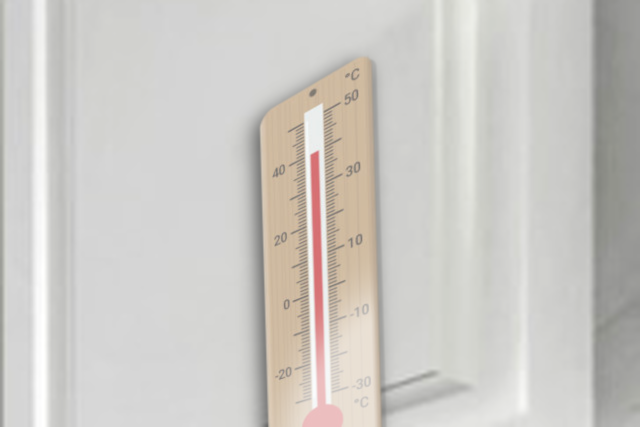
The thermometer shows **40** °C
